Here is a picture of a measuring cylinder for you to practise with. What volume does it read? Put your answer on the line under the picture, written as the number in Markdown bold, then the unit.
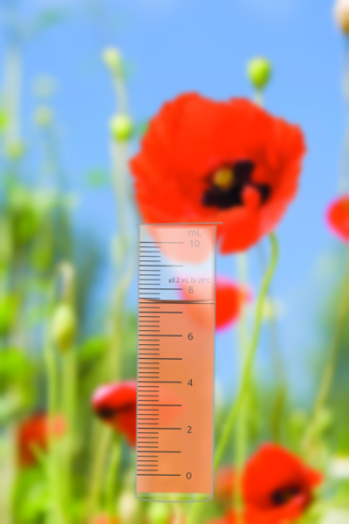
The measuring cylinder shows **7.4** mL
